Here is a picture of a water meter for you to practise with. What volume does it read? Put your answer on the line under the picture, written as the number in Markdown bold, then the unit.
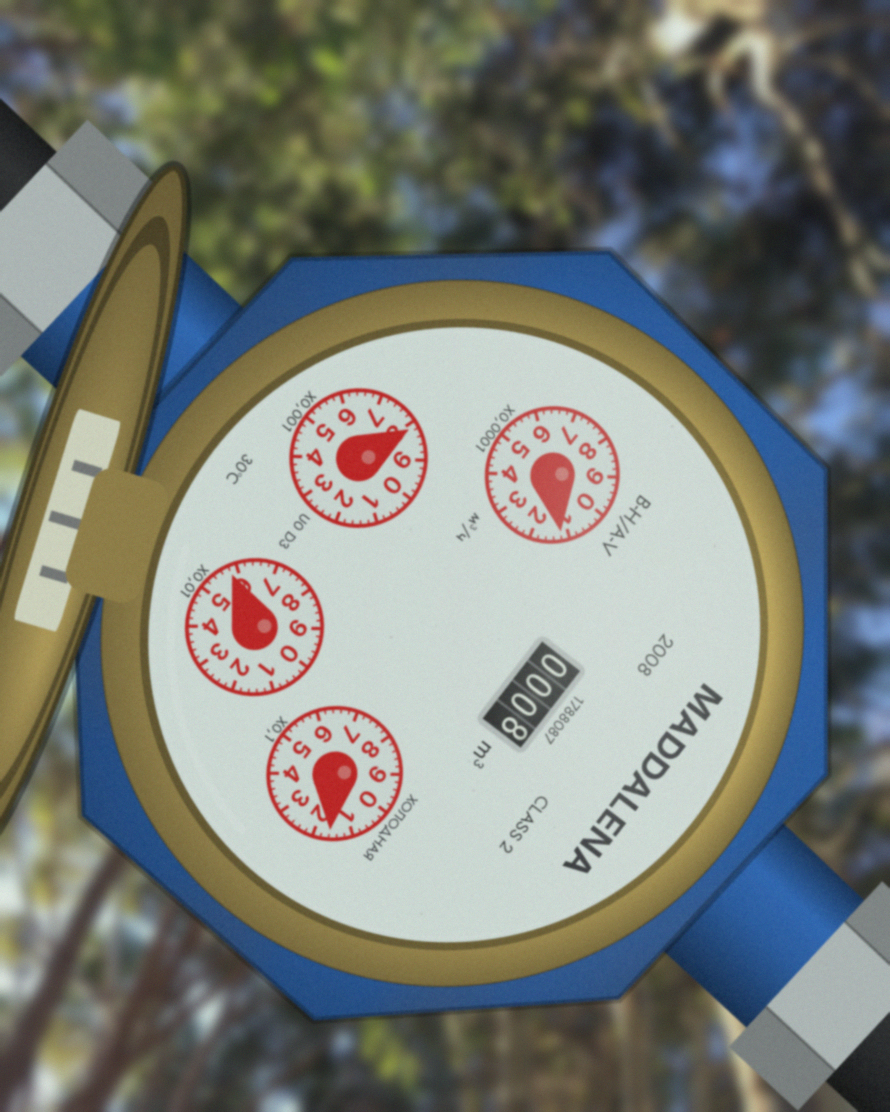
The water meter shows **8.1581** m³
